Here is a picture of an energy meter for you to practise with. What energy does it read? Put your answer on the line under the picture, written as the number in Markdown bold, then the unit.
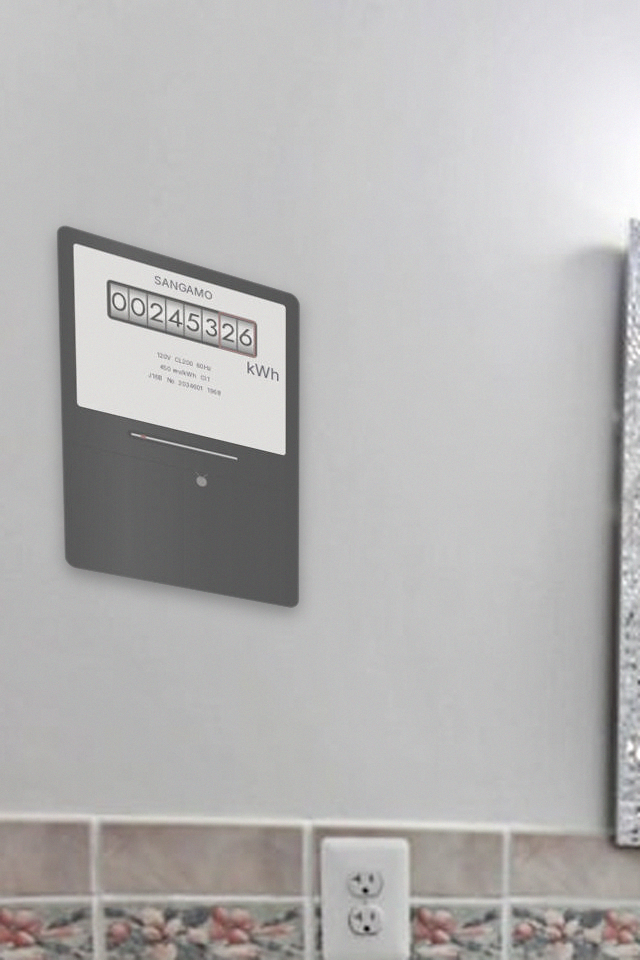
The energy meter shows **2453.26** kWh
